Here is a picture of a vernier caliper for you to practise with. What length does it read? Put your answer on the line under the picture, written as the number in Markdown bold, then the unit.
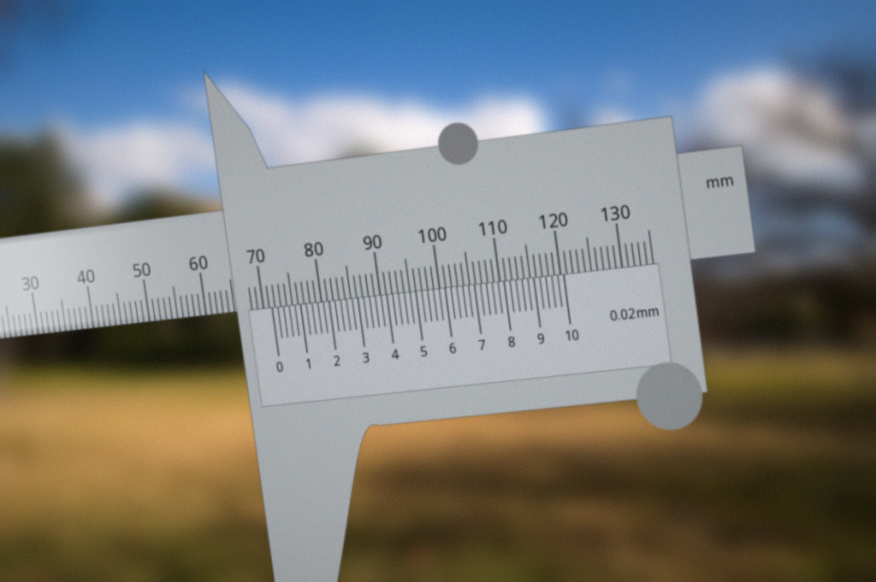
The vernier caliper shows **71.5** mm
